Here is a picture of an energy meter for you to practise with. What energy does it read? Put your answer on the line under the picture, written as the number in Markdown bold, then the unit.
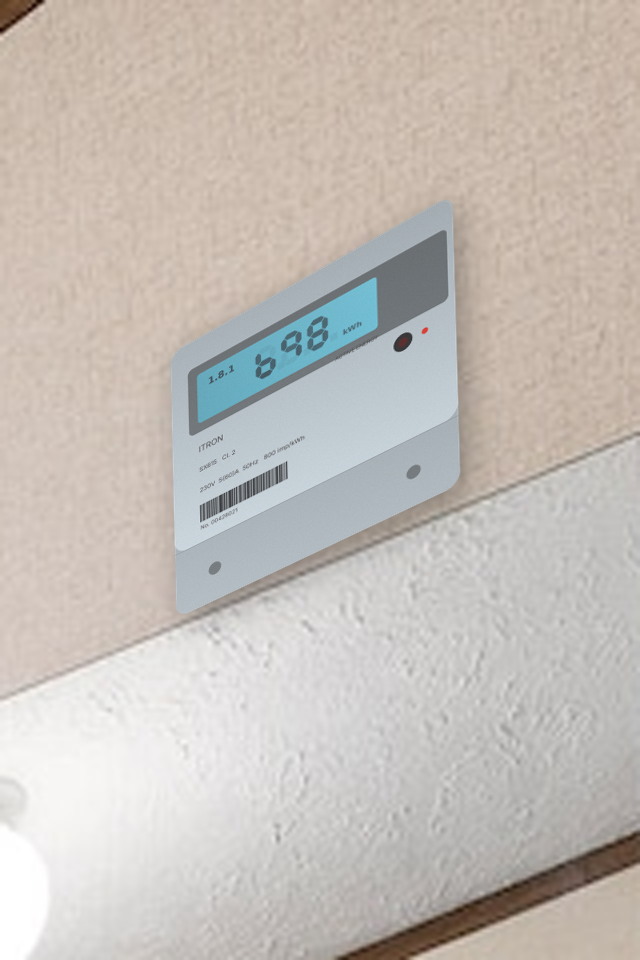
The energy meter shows **698** kWh
